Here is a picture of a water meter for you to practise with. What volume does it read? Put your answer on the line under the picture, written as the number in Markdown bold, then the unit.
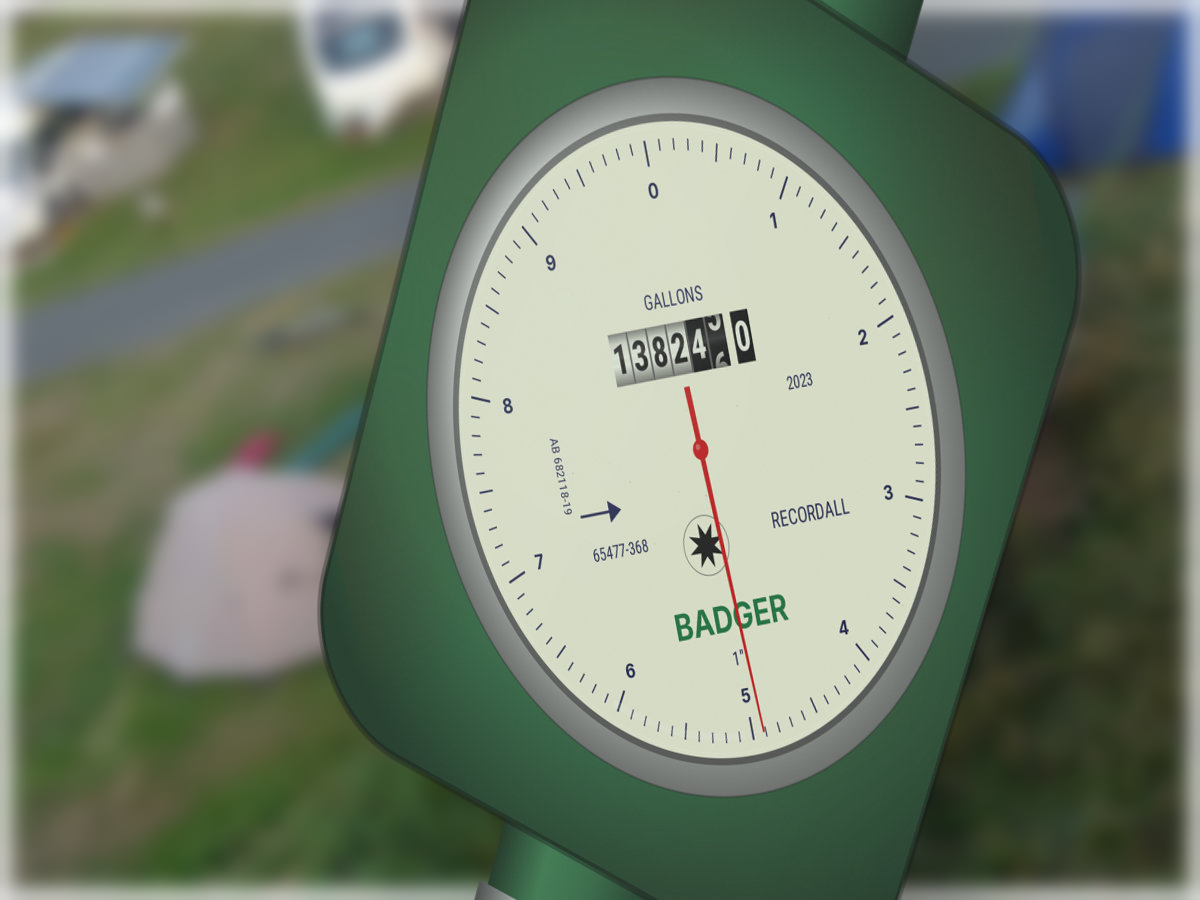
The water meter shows **1382454.9** gal
